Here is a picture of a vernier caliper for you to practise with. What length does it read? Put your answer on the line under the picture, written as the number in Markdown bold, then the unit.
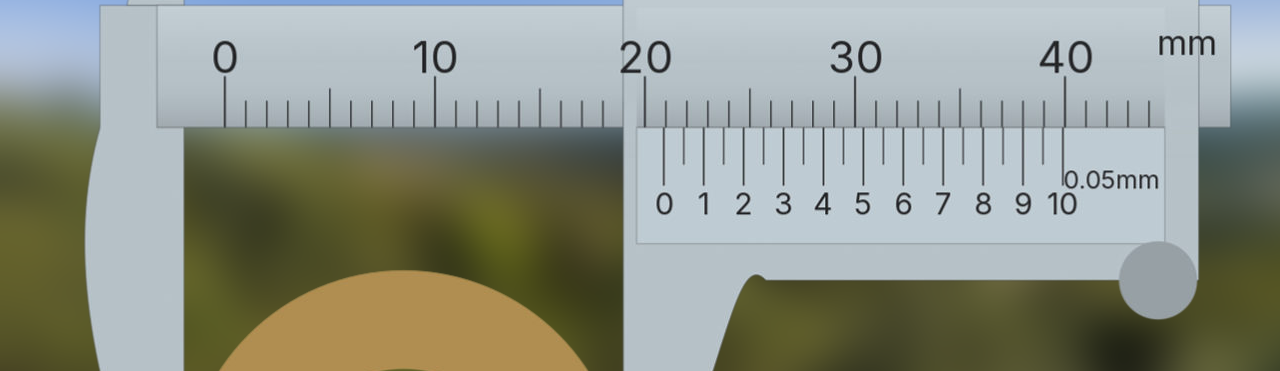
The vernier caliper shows **20.9** mm
